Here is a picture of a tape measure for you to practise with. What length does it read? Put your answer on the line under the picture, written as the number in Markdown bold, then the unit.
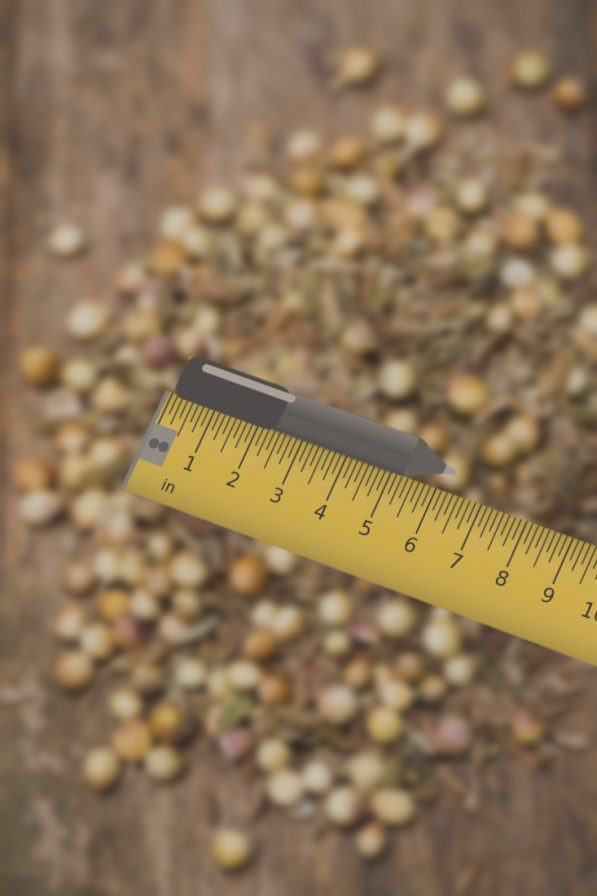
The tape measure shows **6.25** in
